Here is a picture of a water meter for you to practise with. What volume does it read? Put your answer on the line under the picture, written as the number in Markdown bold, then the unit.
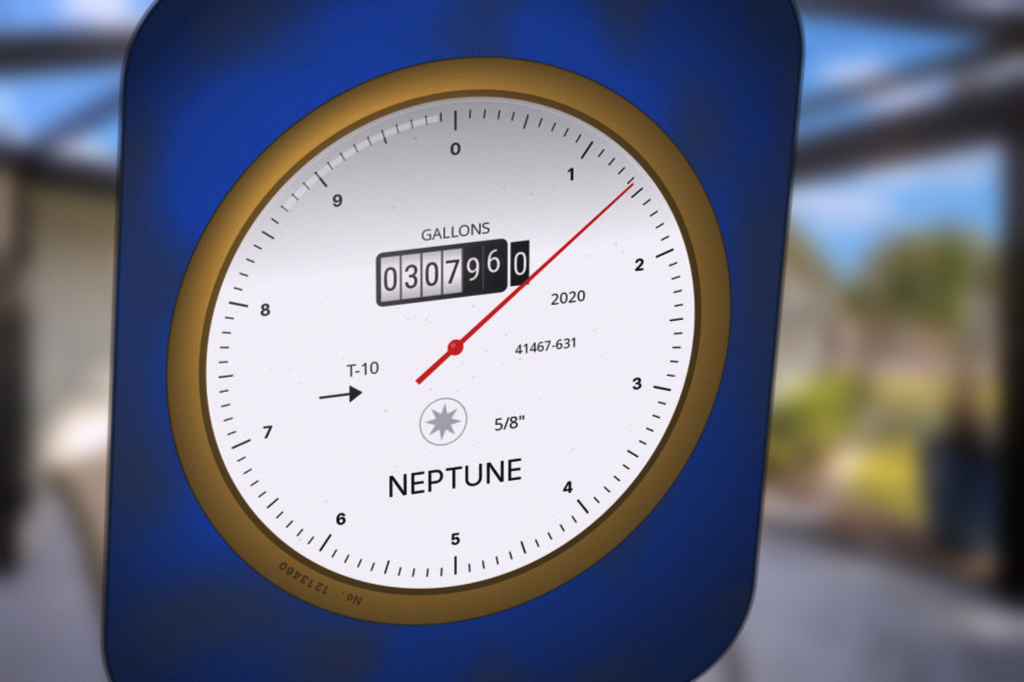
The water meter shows **307961.4** gal
